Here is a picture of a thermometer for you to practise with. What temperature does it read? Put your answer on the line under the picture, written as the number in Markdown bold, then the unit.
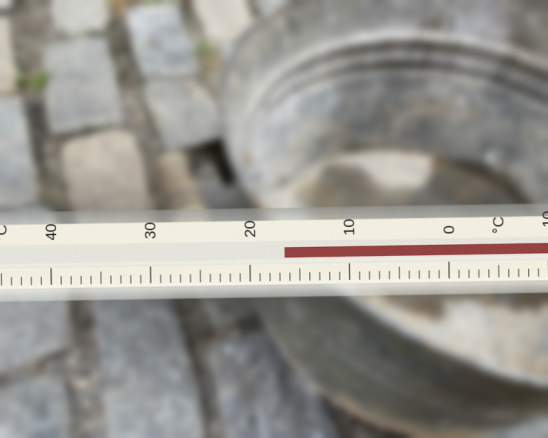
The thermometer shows **16.5** °C
